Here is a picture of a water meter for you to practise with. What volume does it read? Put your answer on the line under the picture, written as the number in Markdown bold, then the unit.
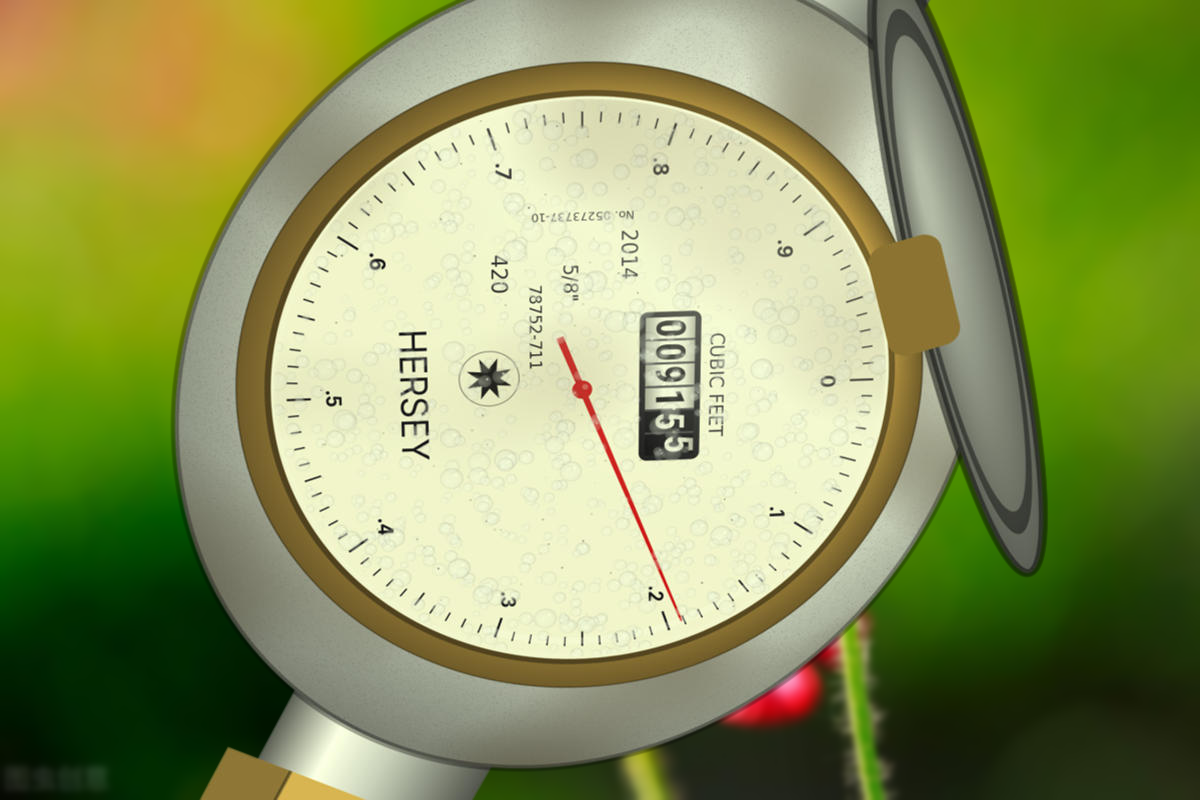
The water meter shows **9155.19** ft³
